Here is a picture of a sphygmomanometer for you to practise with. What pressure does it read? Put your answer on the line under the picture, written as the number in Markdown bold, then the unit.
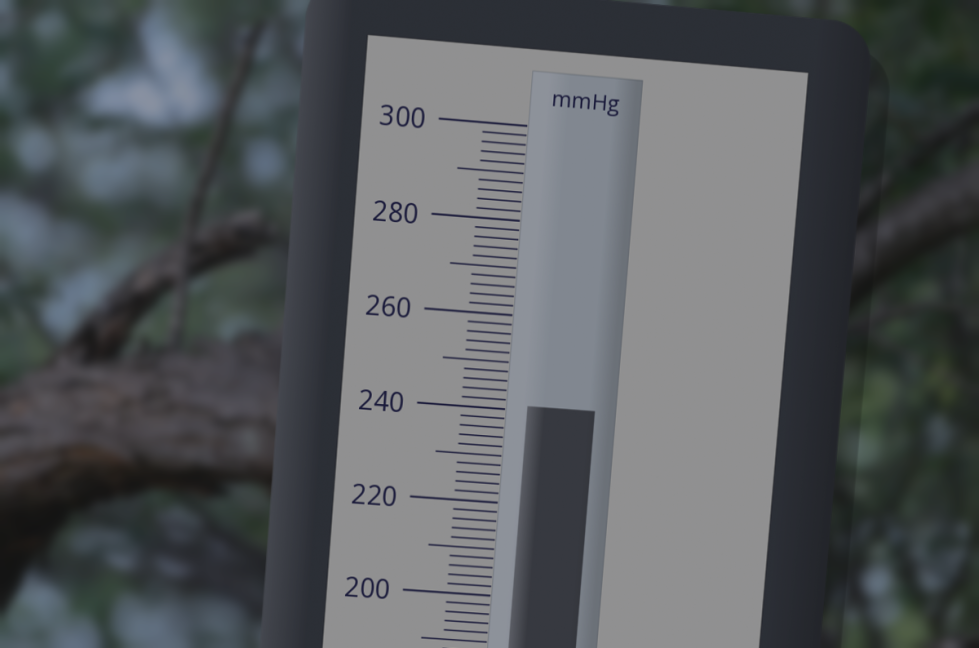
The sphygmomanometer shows **241** mmHg
